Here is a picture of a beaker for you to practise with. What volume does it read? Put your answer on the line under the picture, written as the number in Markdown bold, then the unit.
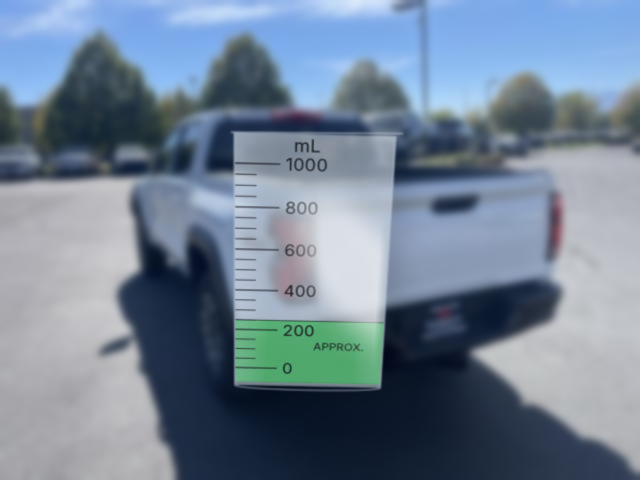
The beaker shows **250** mL
